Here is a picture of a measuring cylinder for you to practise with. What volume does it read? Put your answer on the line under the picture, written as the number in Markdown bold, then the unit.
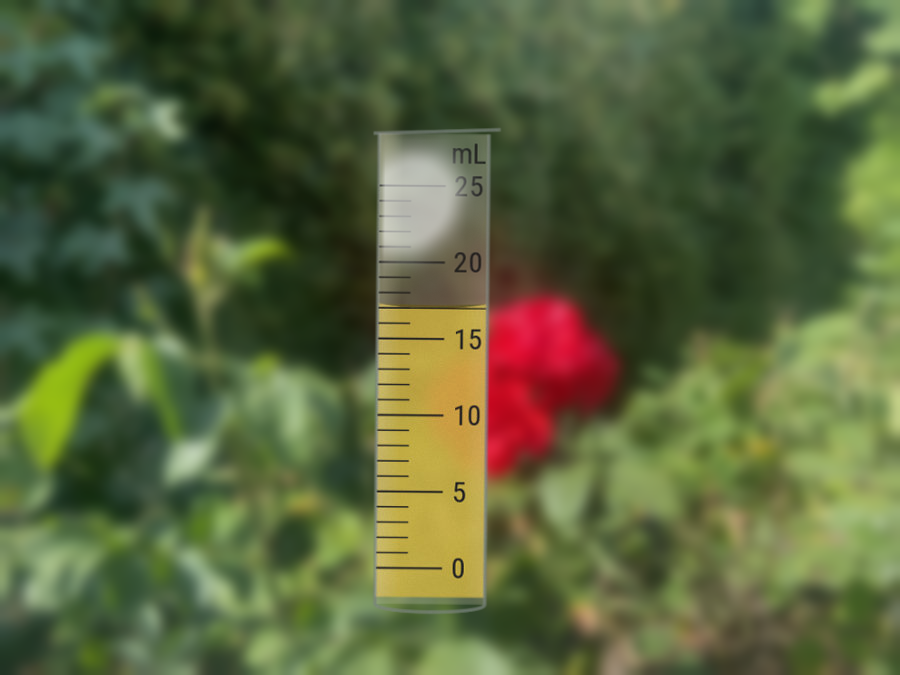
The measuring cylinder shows **17** mL
